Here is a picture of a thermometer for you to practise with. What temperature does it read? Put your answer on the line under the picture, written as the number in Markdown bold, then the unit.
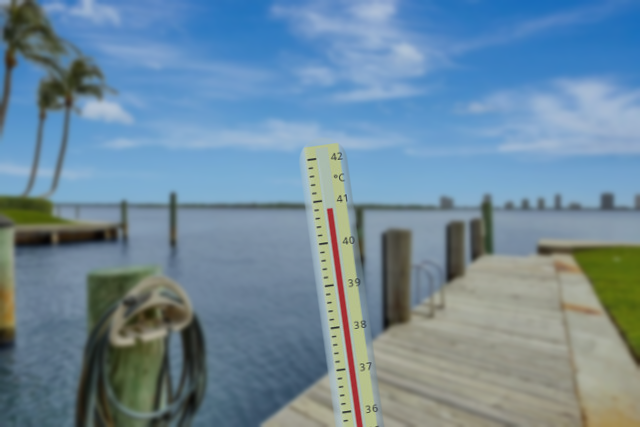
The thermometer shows **40.8** °C
